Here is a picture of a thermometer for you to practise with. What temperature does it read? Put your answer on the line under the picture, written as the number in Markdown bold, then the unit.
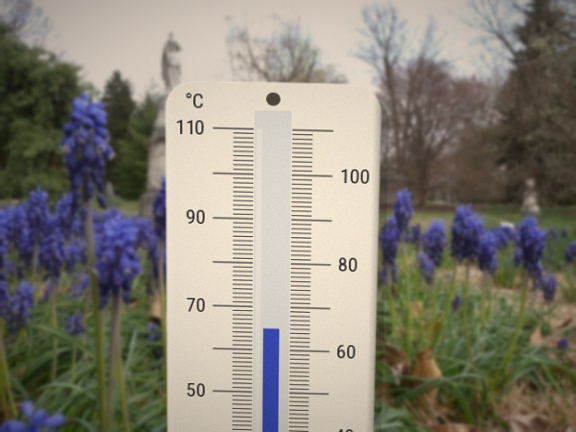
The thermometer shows **65** °C
